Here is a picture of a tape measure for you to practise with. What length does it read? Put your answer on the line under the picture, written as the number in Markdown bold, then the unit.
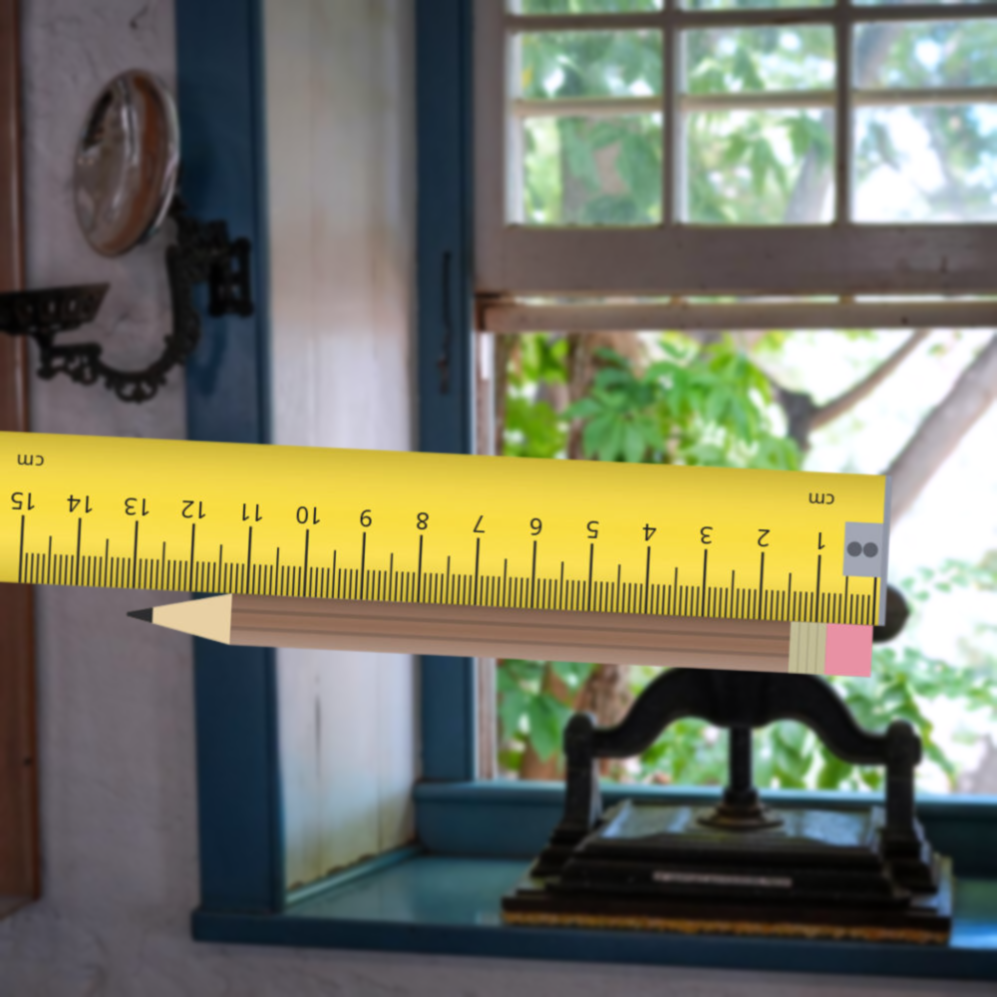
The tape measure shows **13.1** cm
